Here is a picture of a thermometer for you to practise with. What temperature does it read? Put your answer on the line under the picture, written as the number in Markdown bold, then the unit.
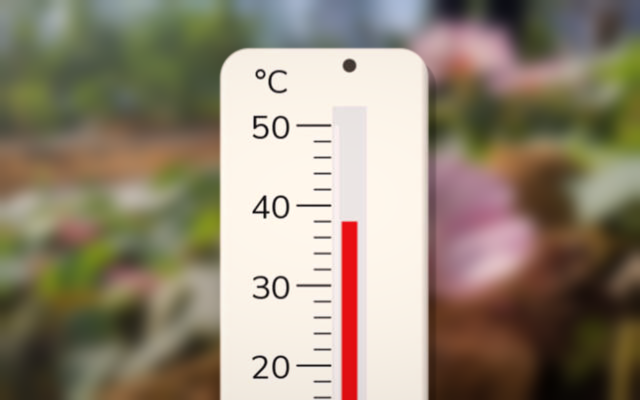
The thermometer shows **38** °C
